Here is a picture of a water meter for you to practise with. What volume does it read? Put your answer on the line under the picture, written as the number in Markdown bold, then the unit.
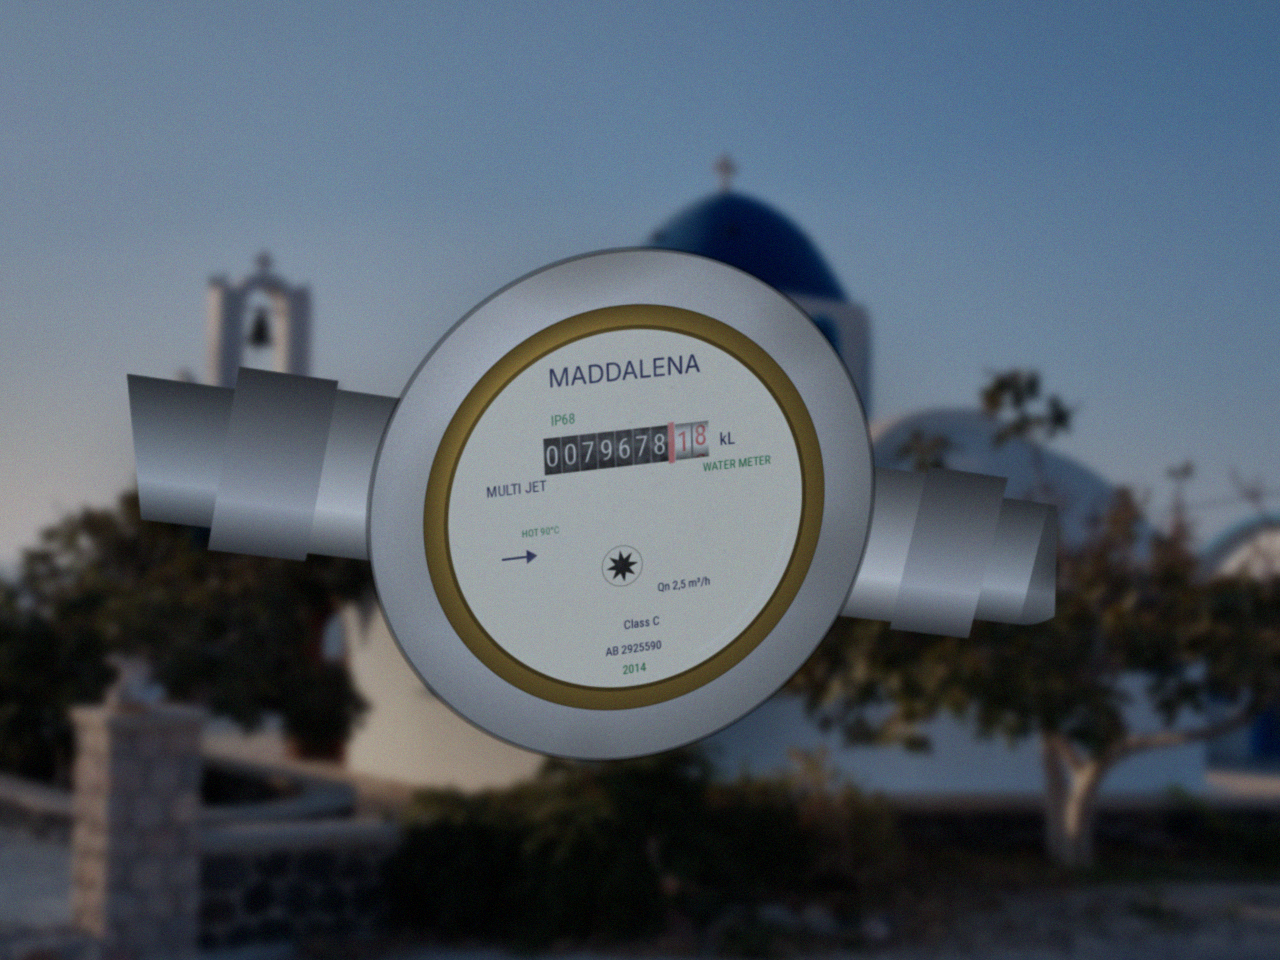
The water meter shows **79678.18** kL
